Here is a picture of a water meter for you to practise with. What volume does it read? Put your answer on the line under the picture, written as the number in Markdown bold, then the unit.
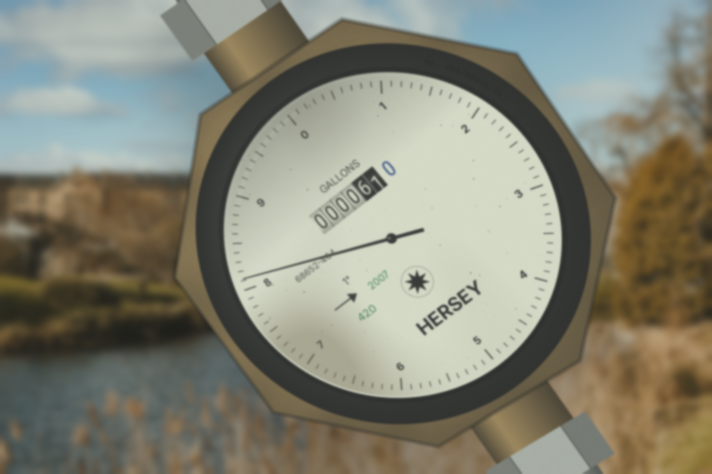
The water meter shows **608.1** gal
